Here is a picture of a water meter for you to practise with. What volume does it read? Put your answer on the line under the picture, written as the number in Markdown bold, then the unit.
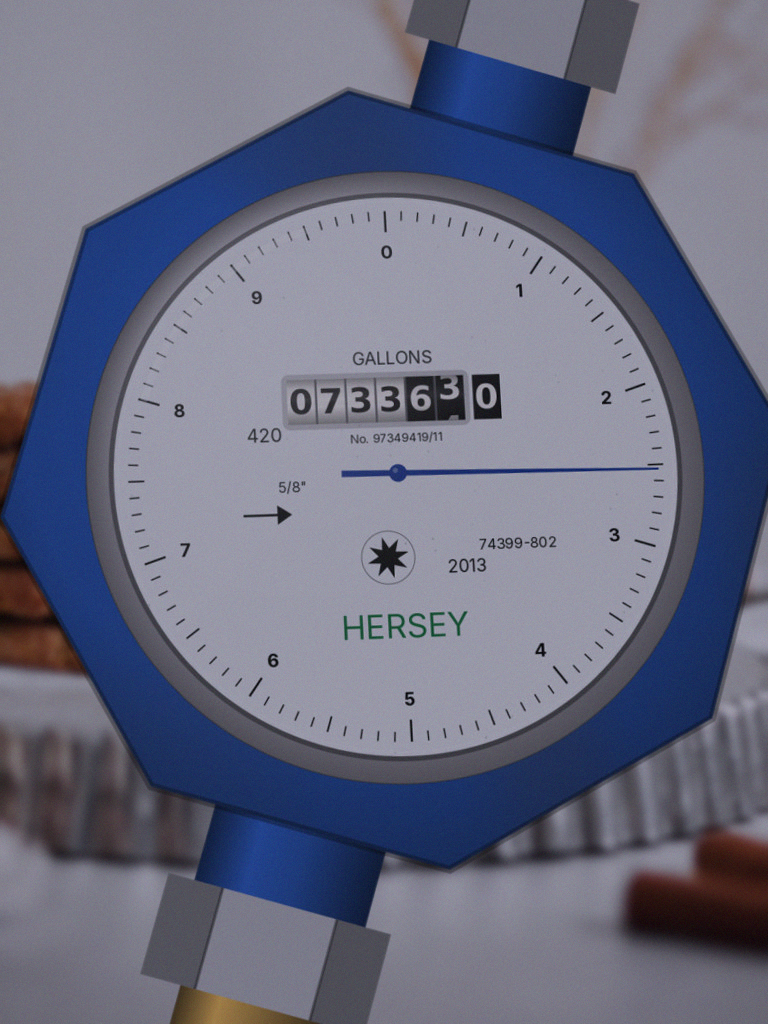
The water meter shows **733632.5** gal
